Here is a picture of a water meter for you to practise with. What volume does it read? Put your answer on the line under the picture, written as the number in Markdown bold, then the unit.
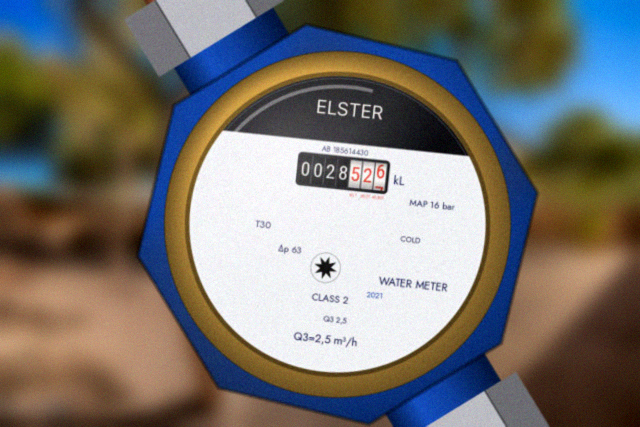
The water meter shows **28.526** kL
